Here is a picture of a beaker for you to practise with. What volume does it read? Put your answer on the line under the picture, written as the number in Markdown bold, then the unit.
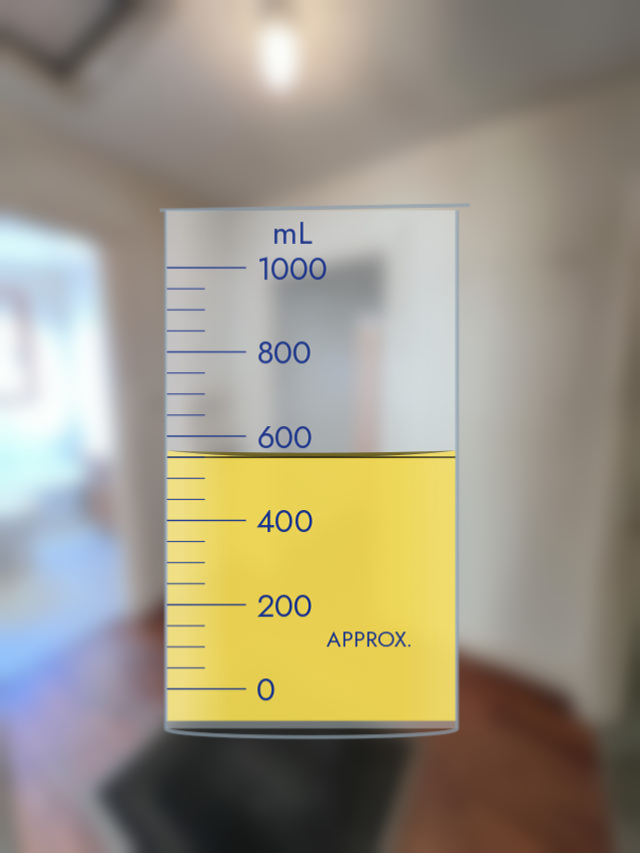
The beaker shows **550** mL
